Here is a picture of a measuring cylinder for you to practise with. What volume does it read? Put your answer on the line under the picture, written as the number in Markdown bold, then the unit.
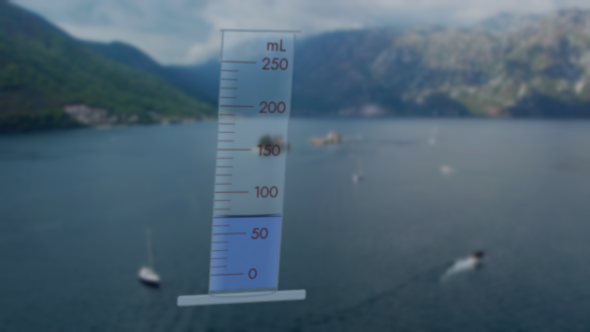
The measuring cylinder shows **70** mL
